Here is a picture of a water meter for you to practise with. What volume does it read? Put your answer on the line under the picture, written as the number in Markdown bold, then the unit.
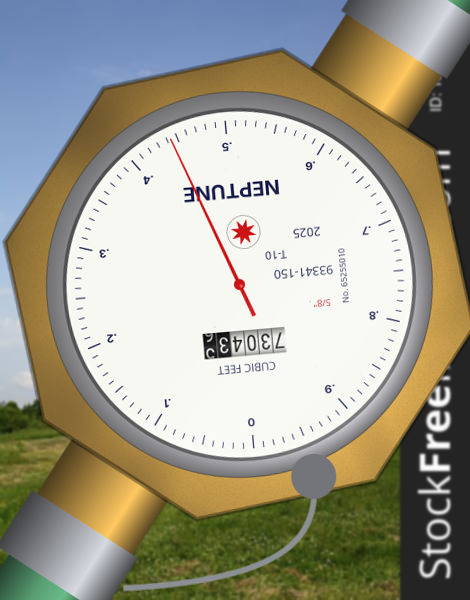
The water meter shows **730435.44** ft³
